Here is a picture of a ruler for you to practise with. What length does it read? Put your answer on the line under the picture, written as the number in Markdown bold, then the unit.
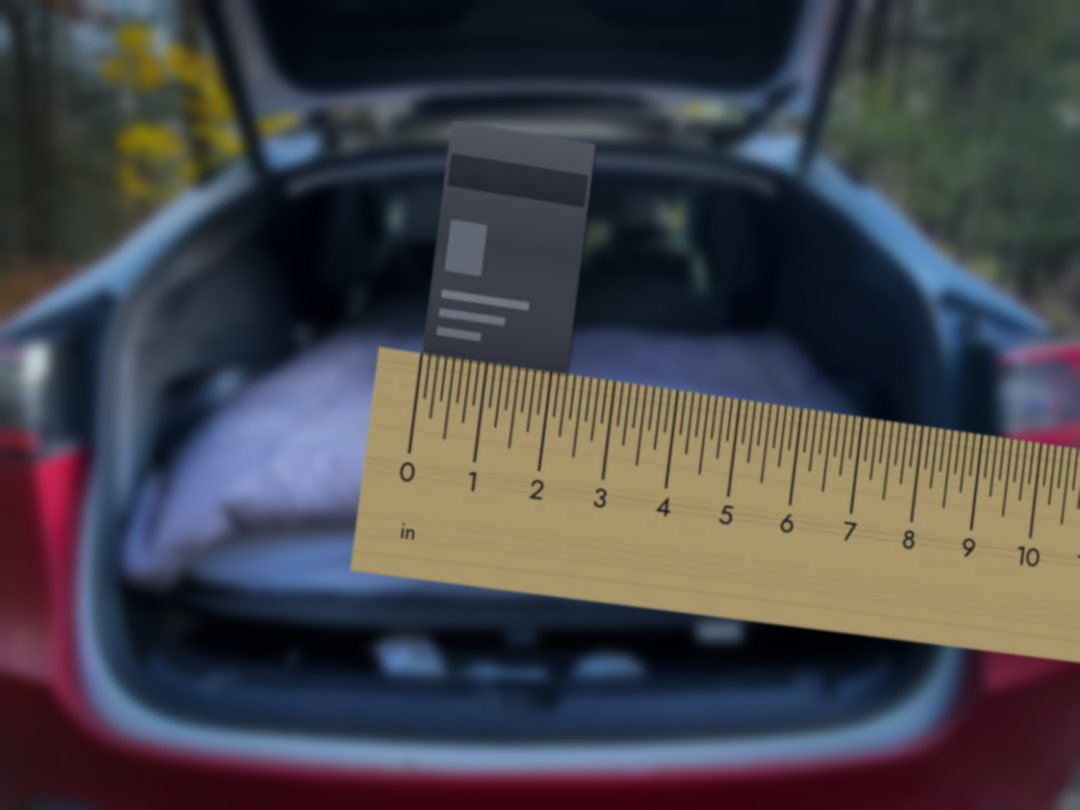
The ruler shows **2.25** in
